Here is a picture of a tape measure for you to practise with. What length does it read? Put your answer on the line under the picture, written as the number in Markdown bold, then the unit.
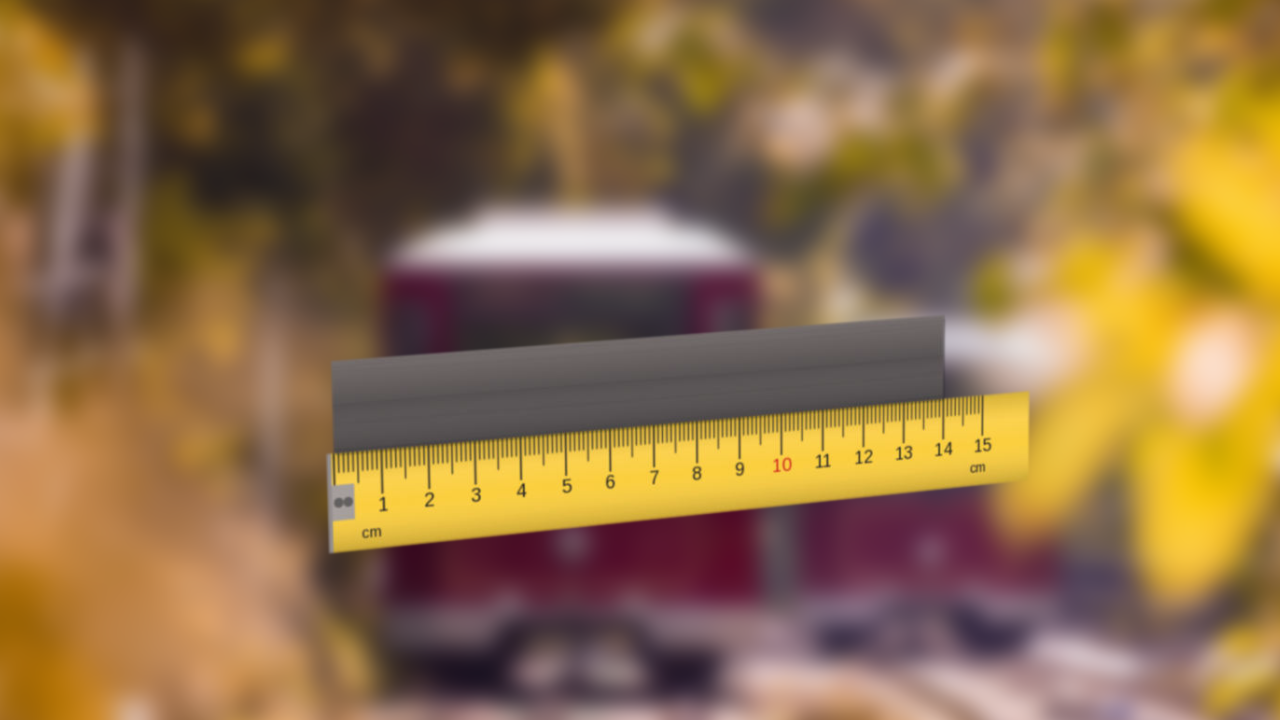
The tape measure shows **14** cm
